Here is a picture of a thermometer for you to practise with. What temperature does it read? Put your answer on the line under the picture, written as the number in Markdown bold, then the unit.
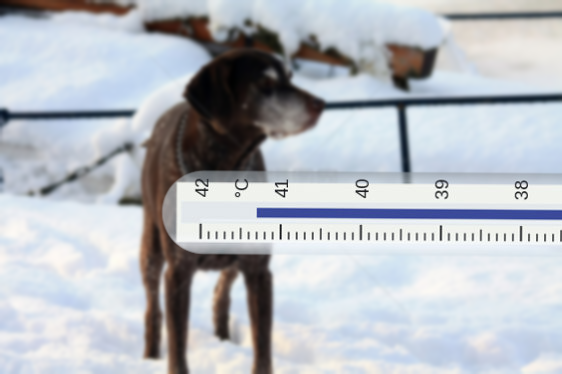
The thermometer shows **41.3** °C
